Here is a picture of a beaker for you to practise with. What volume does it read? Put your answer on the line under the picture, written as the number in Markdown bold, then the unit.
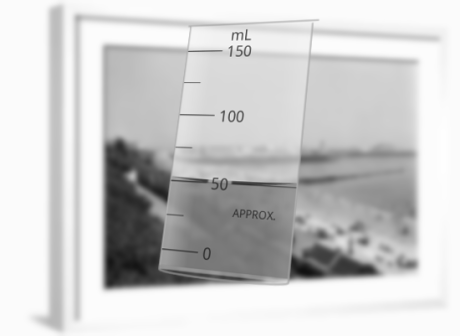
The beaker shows **50** mL
